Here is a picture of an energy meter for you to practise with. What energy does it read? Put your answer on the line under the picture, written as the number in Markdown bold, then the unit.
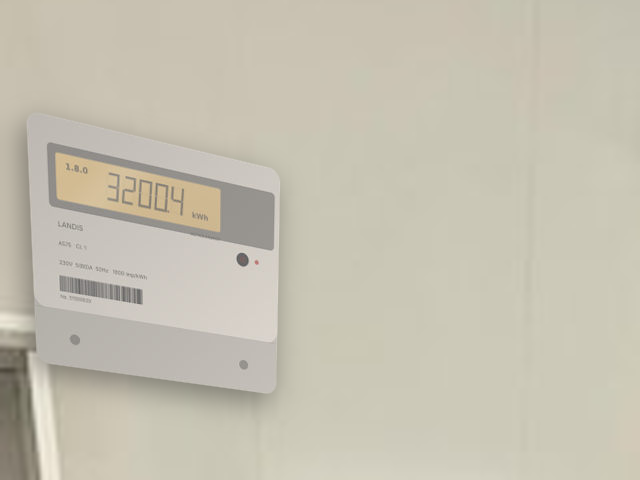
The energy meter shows **3200.4** kWh
